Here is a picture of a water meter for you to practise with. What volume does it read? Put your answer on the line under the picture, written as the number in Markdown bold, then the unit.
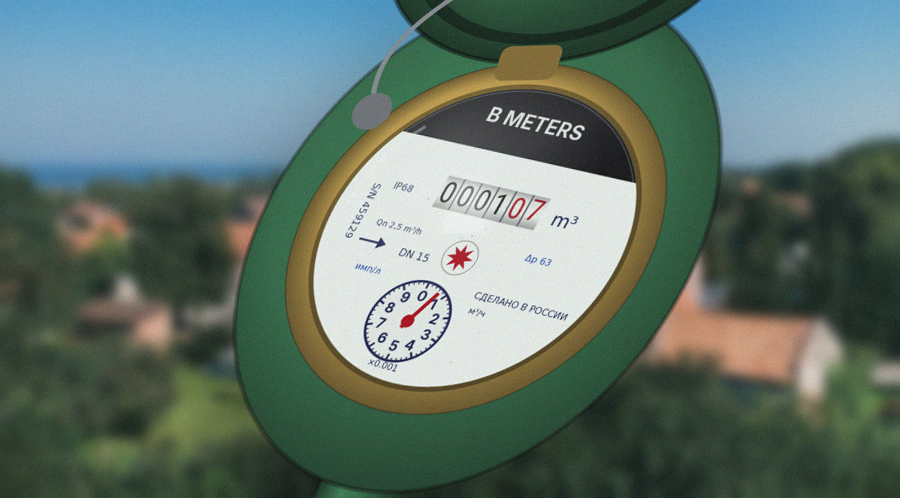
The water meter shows **1.070** m³
